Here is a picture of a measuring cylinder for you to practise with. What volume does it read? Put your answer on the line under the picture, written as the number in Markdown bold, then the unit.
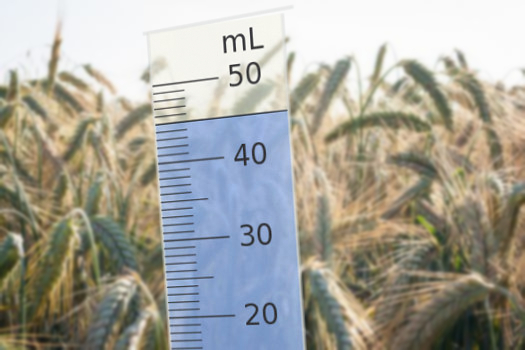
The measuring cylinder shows **45** mL
